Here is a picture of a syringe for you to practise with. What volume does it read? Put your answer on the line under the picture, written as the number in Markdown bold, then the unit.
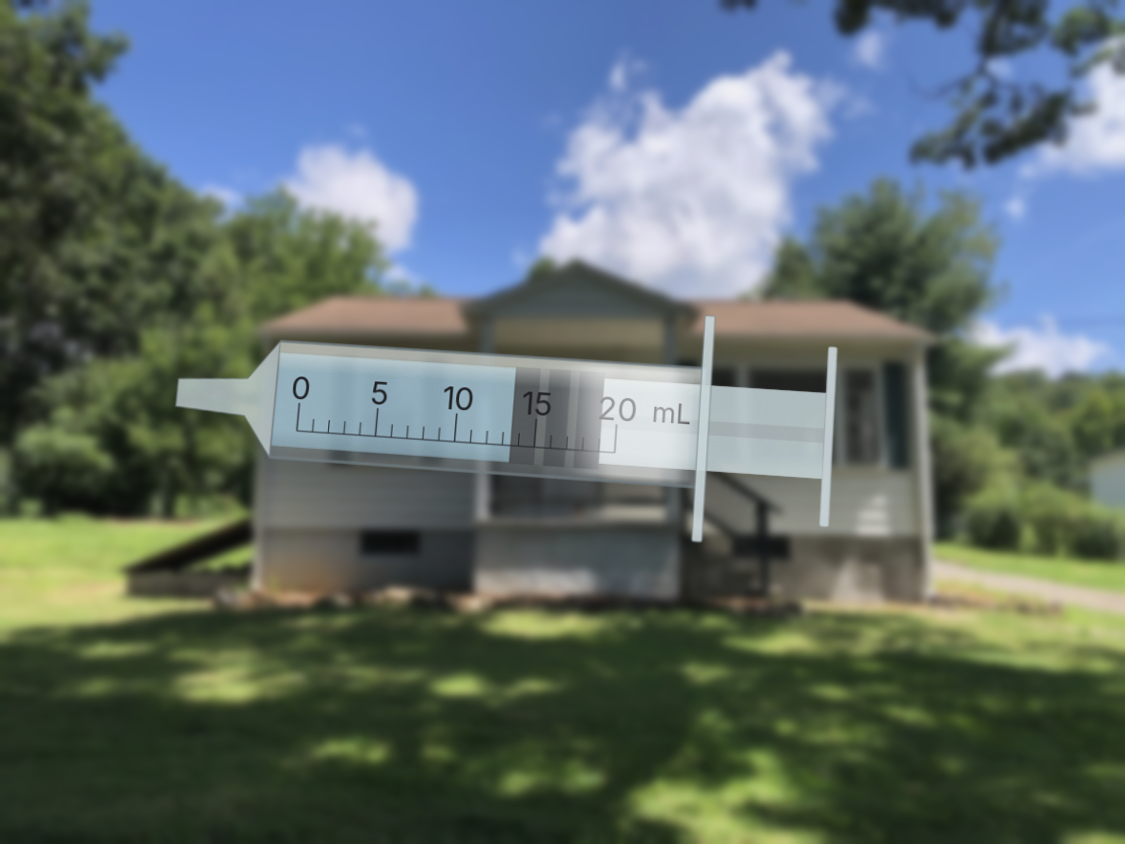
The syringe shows **13.5** mL
